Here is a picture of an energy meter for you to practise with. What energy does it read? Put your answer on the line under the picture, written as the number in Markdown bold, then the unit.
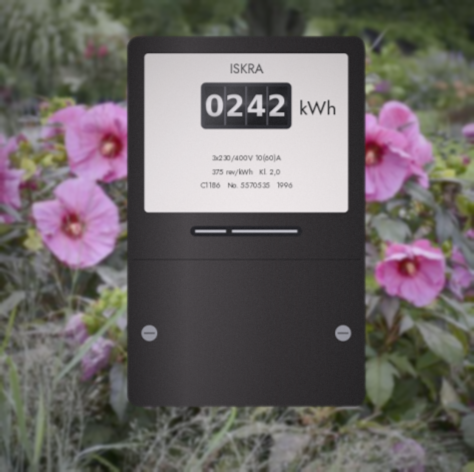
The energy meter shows **242** kWh
